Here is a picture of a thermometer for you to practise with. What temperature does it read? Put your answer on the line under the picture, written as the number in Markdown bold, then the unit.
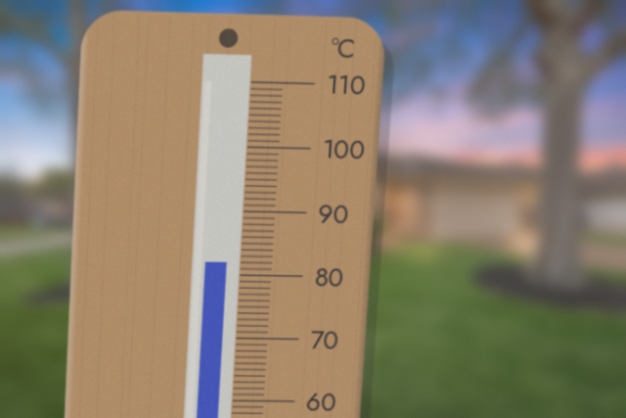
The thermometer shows **82** °C
